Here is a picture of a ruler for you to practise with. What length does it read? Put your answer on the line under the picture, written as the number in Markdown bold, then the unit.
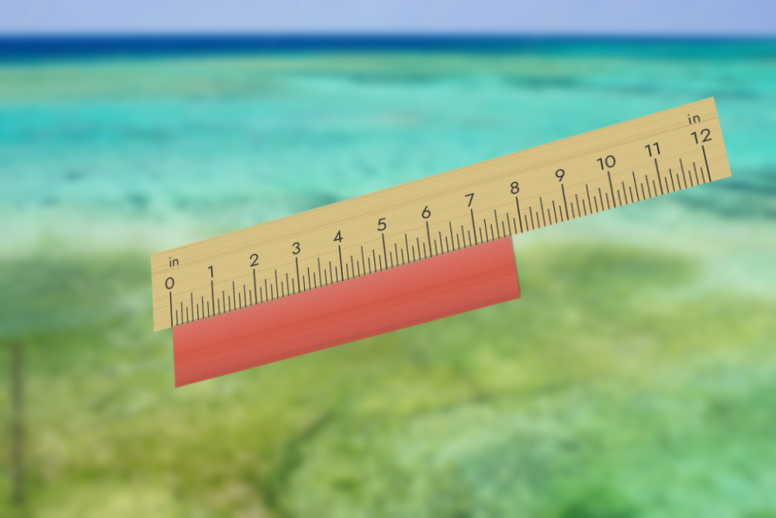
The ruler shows **7.75** in
